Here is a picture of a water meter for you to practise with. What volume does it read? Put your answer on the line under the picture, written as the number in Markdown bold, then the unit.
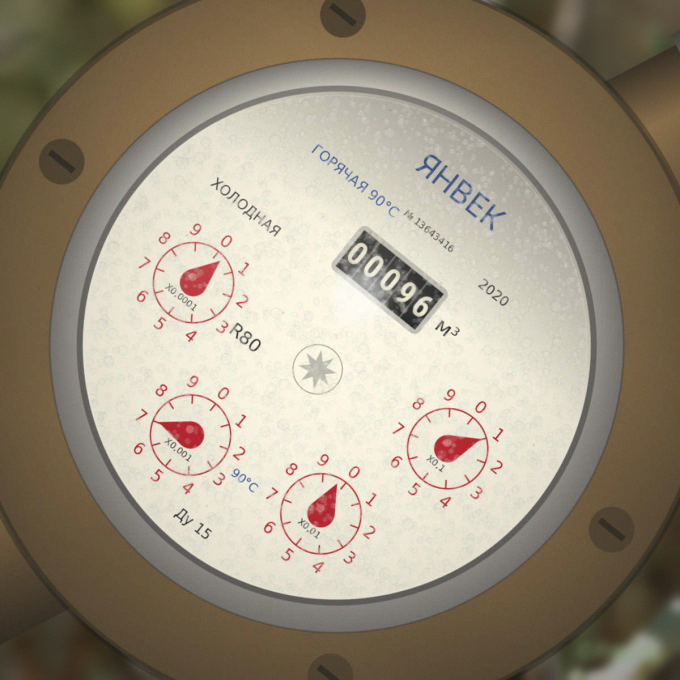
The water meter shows **96.0970** m³
